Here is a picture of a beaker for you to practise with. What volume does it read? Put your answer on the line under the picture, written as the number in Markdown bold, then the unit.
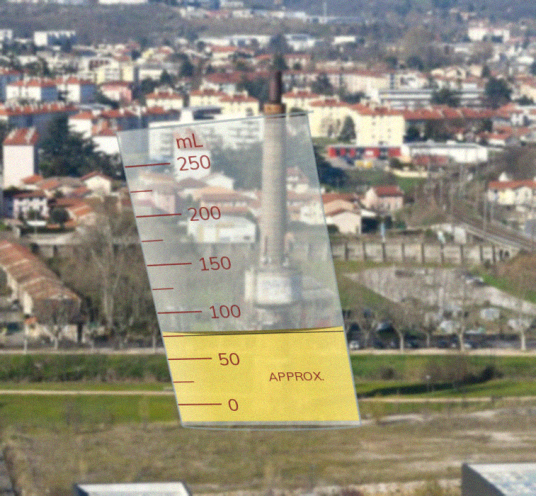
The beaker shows **75** mL
